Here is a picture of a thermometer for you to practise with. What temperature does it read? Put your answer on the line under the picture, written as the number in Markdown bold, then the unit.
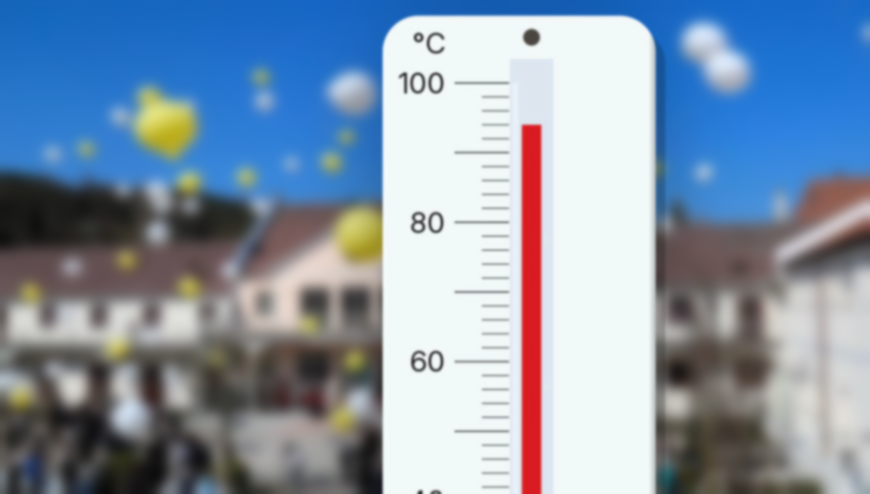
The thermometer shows **94** °C
